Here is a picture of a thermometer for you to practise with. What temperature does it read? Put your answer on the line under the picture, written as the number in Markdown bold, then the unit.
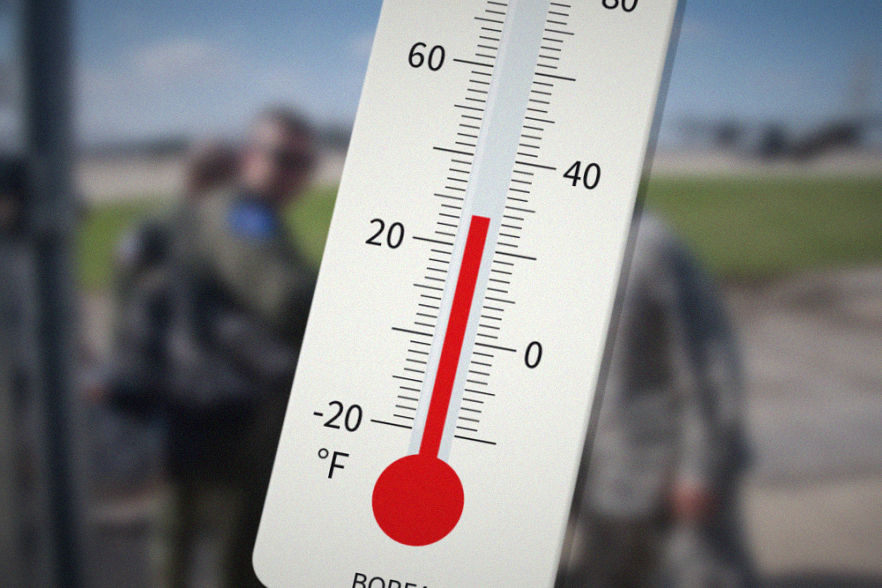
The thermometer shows **27** °F
